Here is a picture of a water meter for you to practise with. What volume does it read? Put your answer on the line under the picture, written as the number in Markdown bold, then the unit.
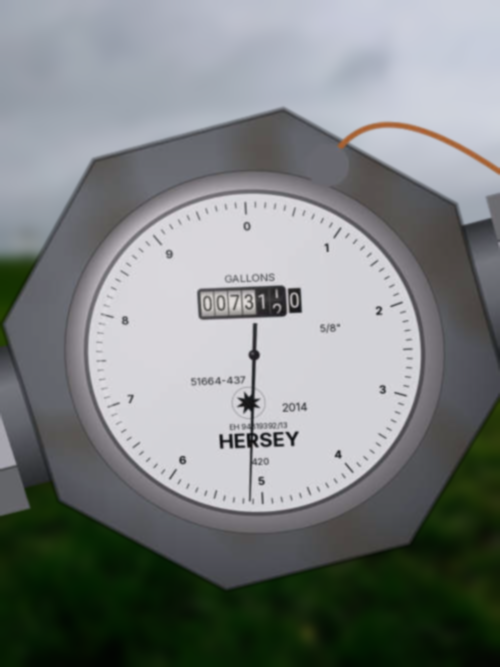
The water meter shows **73115.1** gal
